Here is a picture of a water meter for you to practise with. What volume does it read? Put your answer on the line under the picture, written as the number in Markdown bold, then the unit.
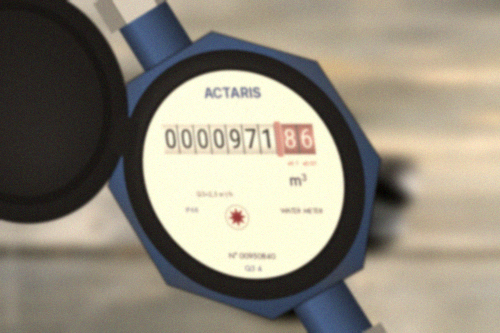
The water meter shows **971.86** m³
